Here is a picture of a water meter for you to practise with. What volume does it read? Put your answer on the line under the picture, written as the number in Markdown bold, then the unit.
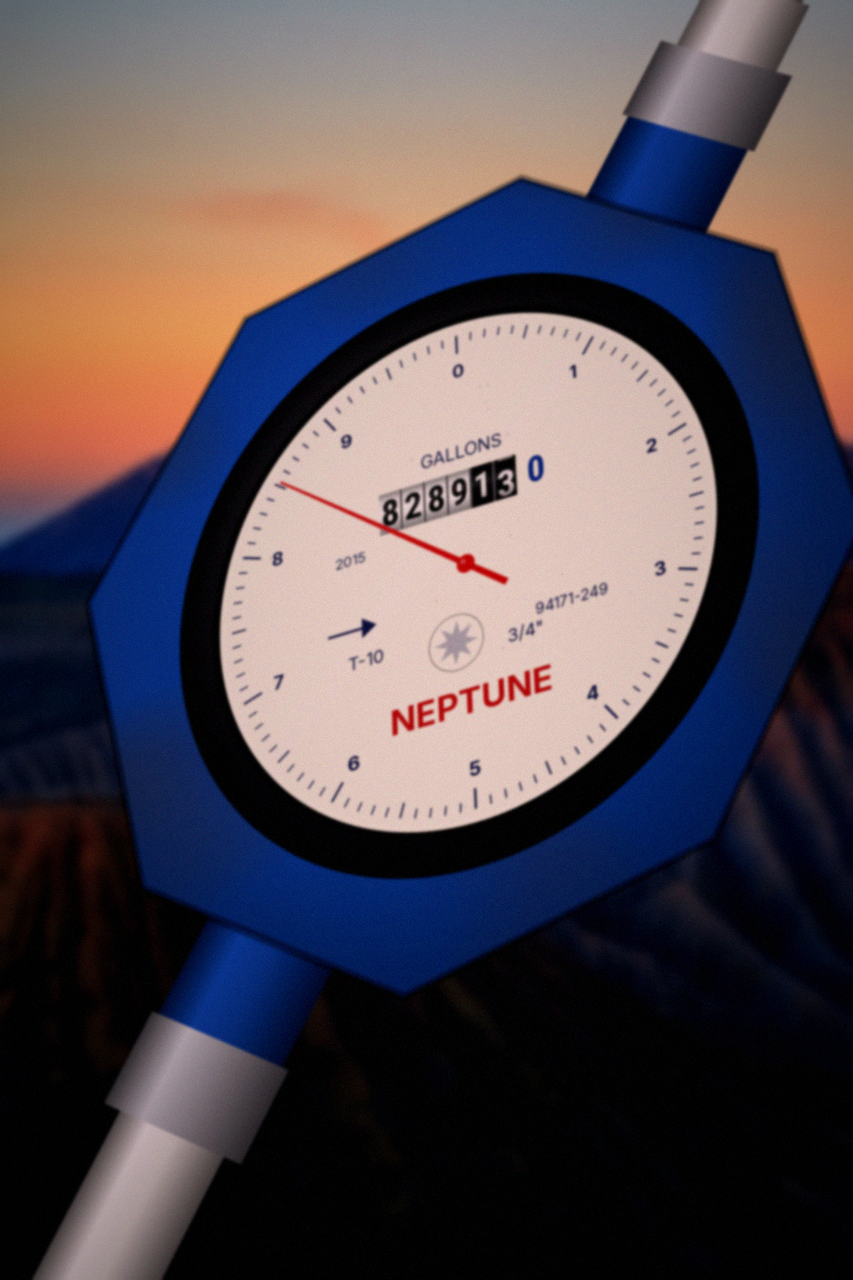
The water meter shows **8289128.5** gal
